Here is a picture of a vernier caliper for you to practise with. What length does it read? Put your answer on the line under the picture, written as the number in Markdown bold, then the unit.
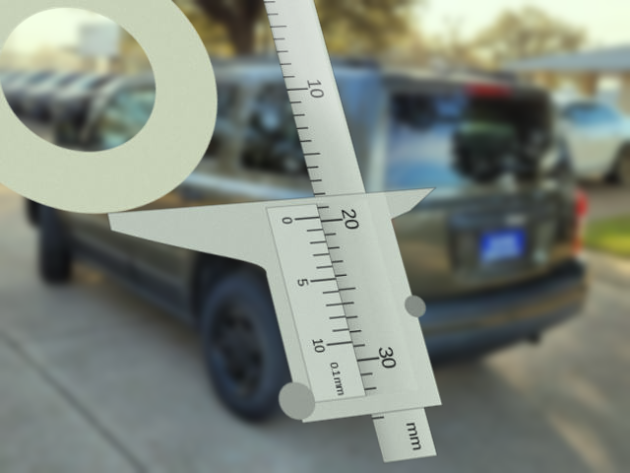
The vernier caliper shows **19.7** mm
